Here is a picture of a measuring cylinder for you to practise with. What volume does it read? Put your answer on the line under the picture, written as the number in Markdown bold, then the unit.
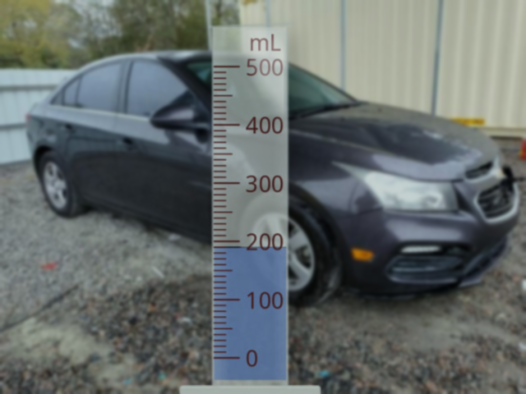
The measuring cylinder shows **190** mL
